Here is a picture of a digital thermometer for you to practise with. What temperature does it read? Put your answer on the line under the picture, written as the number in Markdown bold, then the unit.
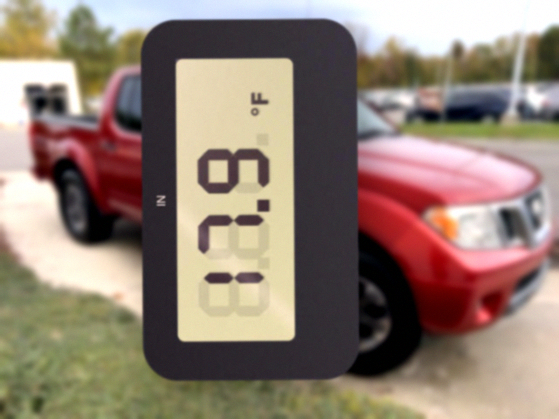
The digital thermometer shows **17.9** °F
